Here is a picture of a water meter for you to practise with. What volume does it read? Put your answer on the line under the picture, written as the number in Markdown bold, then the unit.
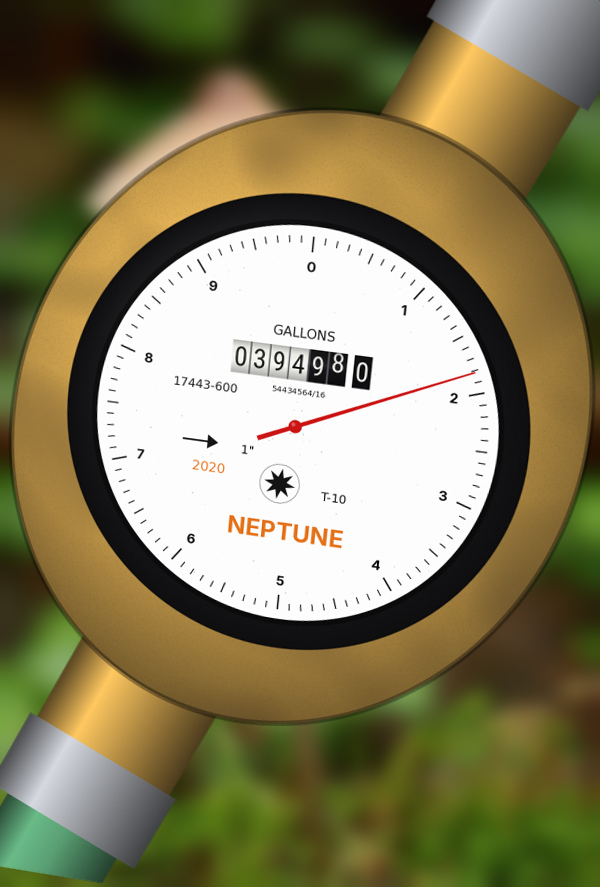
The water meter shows **394981.8** gal
